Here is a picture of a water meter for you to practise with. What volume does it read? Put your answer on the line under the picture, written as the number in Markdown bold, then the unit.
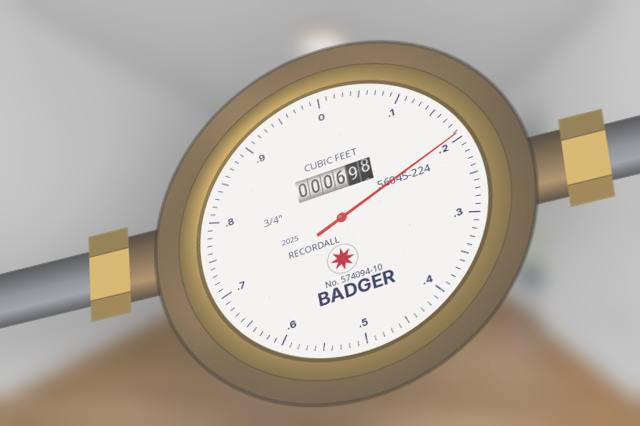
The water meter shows **698.19** ft³
